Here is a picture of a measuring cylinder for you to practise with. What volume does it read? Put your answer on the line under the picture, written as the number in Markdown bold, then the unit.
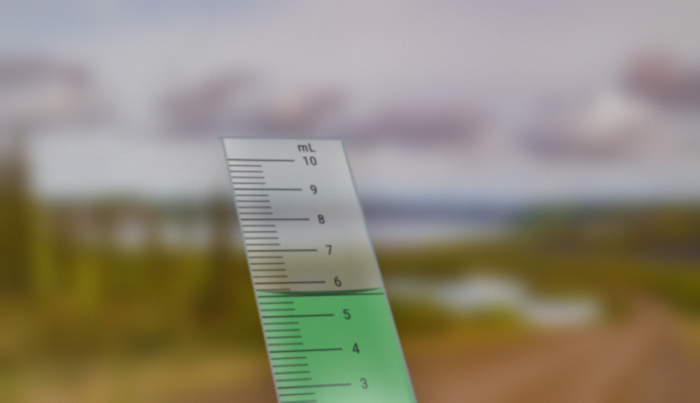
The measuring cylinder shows **5.6** mL
